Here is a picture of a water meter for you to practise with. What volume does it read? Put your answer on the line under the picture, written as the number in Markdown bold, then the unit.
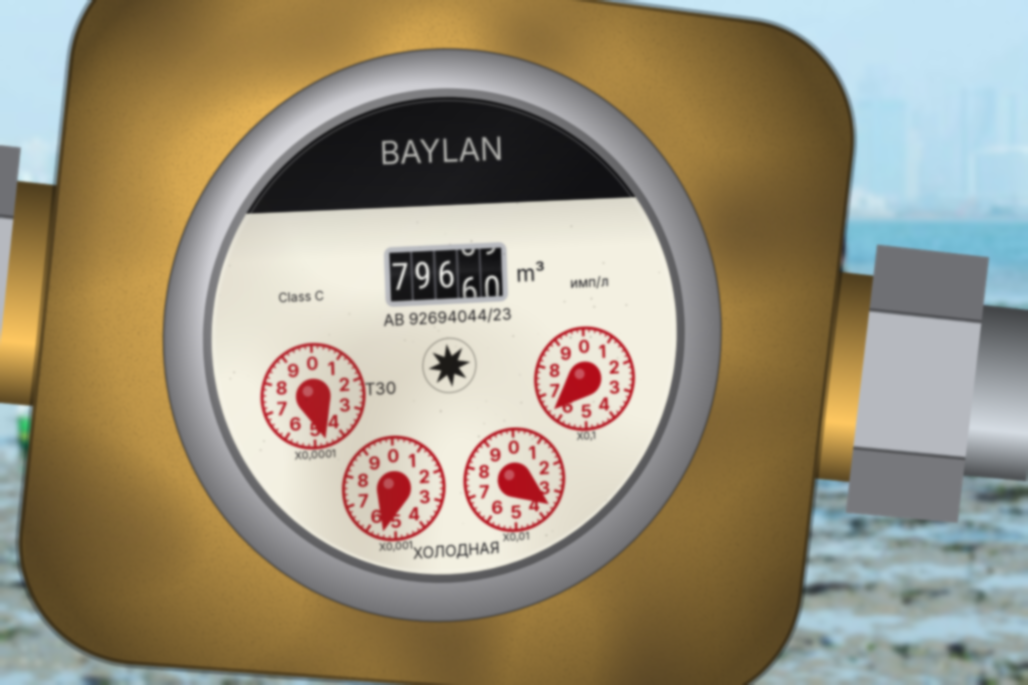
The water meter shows **79659.6354** m³
